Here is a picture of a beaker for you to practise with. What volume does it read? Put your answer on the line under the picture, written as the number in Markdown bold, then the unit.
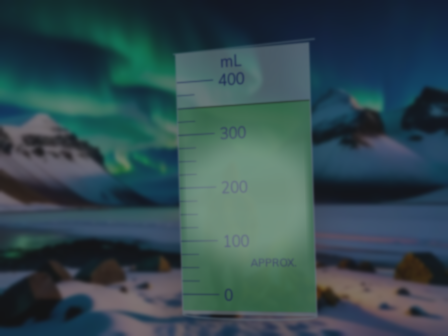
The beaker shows **350** mL
